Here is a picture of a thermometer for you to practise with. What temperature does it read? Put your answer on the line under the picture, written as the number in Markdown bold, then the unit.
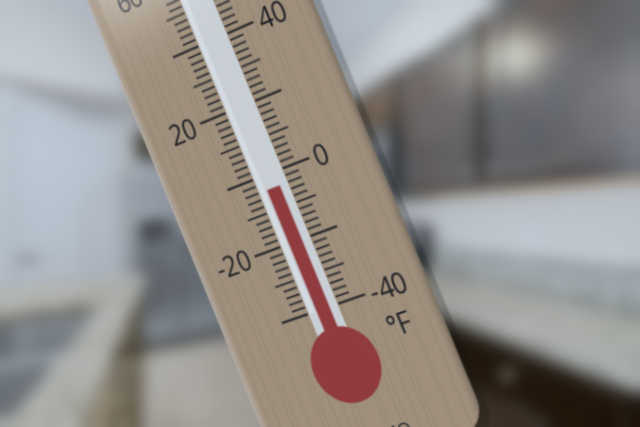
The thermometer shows **-4** °F
